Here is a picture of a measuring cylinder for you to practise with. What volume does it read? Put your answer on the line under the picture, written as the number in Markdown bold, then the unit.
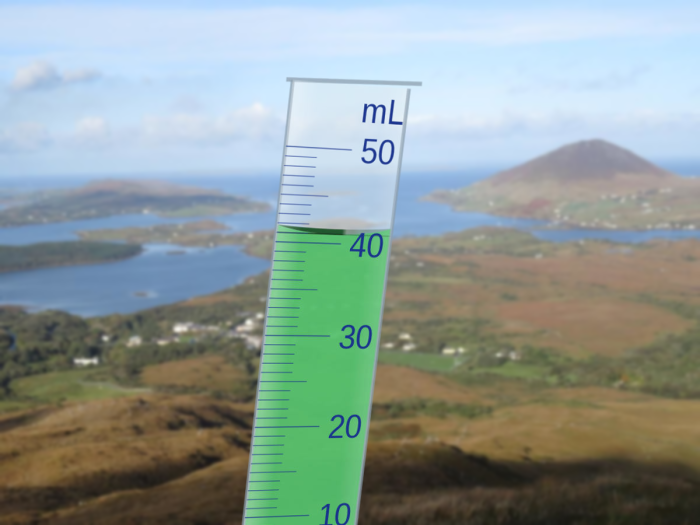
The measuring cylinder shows **41** mL
